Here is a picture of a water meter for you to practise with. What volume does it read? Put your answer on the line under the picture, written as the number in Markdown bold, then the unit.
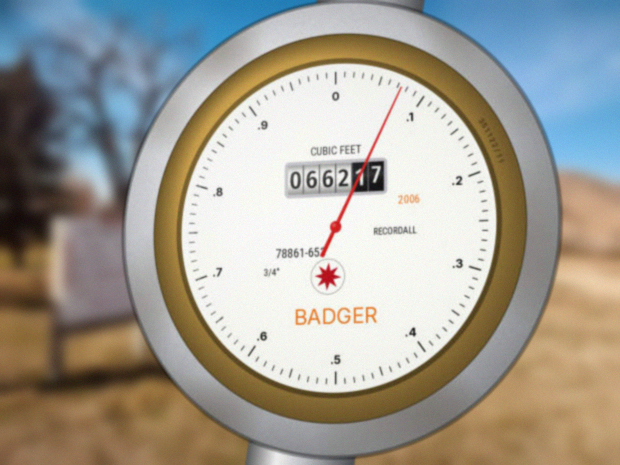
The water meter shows **66217.07** ft³
